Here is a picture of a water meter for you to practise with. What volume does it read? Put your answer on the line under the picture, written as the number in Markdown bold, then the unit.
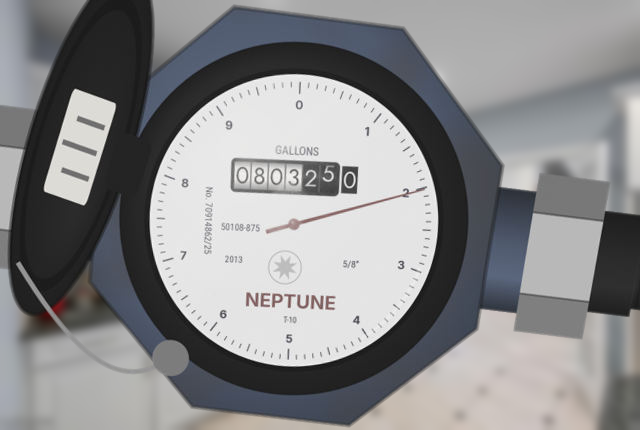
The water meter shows **803252.0** gal
